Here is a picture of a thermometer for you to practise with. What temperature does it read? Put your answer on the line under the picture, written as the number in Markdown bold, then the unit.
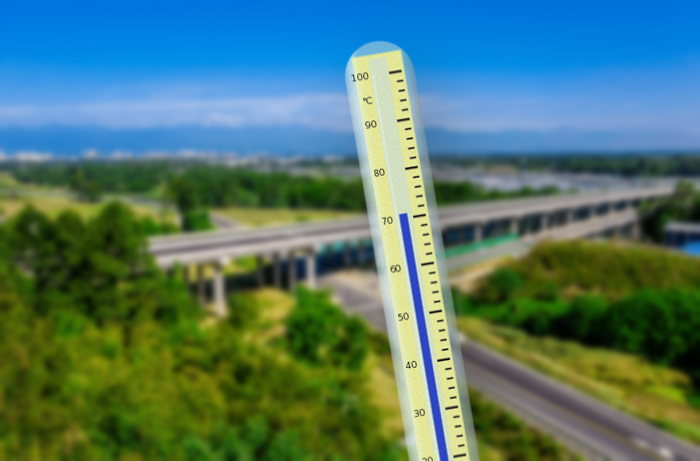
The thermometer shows **71** °C
